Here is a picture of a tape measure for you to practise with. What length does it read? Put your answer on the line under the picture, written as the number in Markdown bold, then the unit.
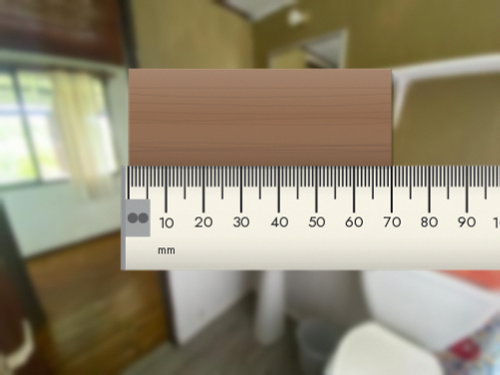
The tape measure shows **70** mm
